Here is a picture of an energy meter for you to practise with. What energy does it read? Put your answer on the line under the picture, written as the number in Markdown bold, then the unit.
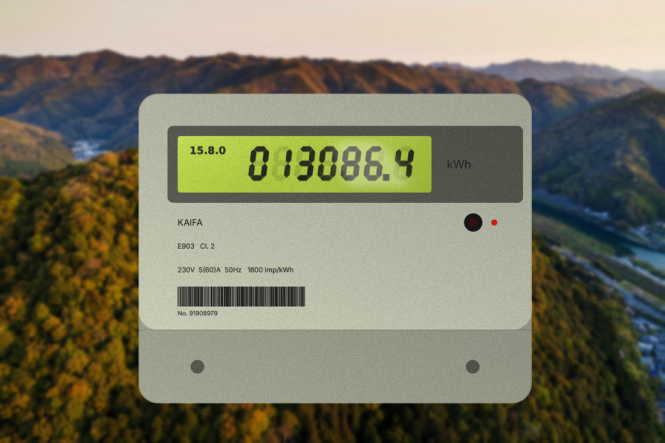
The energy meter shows **13086.4** kWh
